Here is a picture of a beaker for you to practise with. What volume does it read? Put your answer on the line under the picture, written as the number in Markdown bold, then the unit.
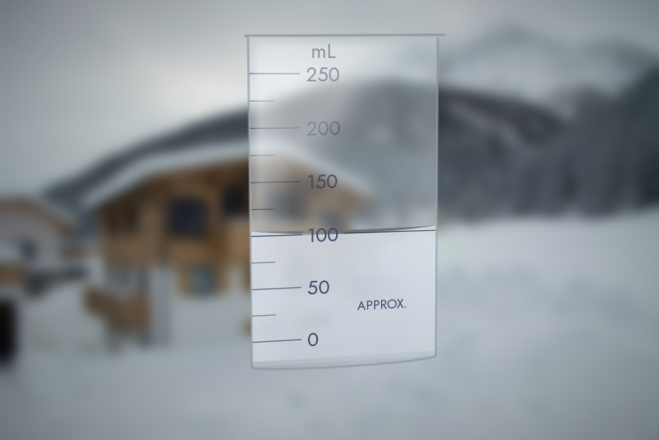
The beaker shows **100** mL
